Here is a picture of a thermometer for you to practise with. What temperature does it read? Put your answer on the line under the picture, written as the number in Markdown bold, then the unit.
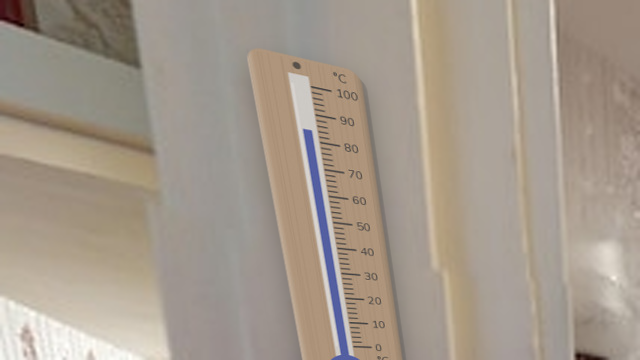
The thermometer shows **84** °C
